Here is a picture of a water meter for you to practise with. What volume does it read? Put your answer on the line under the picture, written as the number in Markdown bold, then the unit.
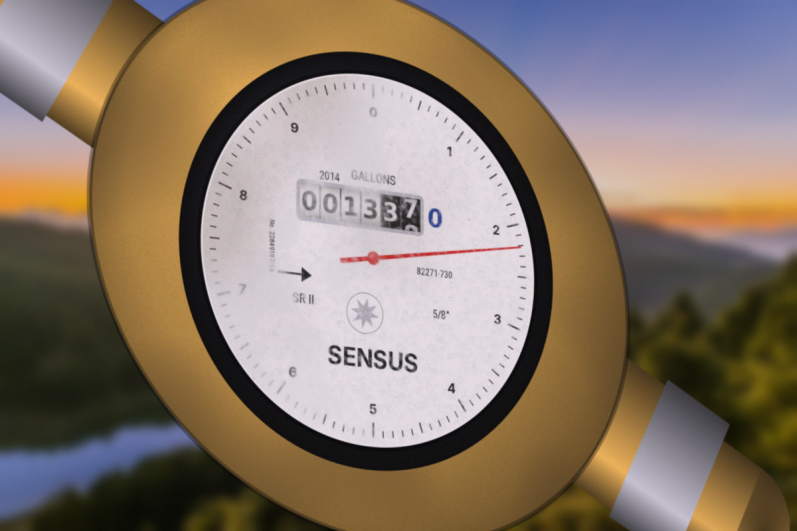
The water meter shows **13372.2** gal
